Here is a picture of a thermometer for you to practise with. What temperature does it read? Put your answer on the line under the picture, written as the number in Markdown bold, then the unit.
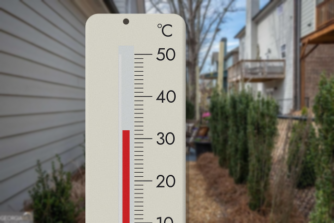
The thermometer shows **32** °C
